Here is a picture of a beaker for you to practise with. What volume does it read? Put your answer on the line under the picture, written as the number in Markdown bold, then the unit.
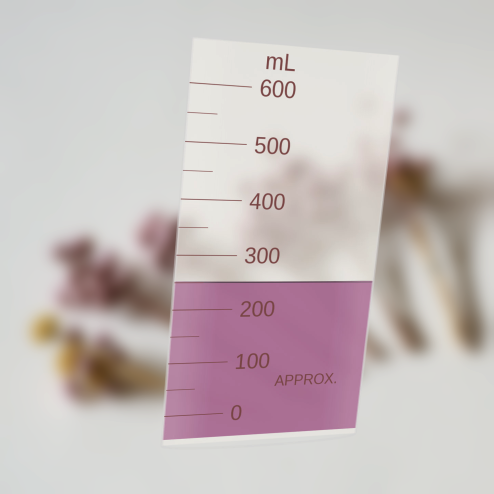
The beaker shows **250** mL
